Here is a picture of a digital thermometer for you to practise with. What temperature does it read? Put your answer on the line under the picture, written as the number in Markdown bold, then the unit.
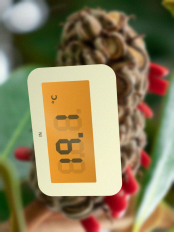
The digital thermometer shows **19.1** °C
